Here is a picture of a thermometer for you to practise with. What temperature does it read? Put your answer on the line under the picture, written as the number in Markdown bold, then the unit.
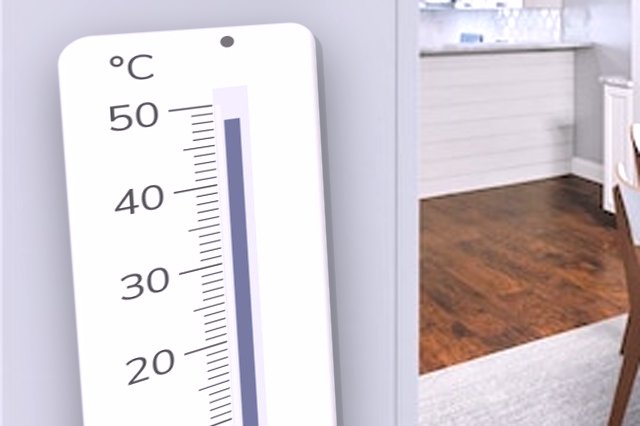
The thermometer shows **48** °C
